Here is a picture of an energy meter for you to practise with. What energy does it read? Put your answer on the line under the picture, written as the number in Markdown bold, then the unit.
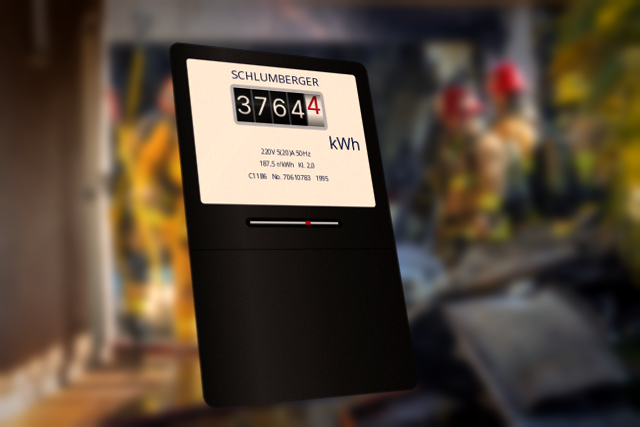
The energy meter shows **3764.4** kWh
